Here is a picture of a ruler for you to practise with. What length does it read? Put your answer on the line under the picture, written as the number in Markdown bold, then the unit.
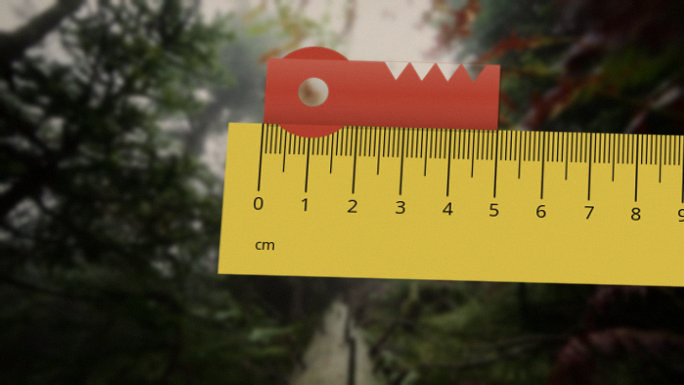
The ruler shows **5** cm
